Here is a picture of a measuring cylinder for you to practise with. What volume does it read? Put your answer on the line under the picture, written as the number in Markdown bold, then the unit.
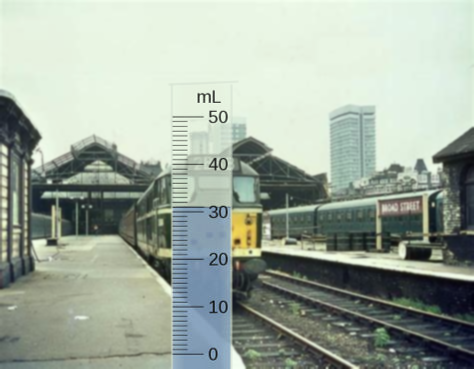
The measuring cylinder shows **31** mL
